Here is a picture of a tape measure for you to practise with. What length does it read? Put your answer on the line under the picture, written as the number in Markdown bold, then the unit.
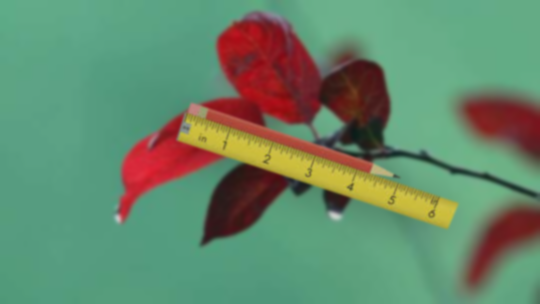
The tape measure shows **5** in
